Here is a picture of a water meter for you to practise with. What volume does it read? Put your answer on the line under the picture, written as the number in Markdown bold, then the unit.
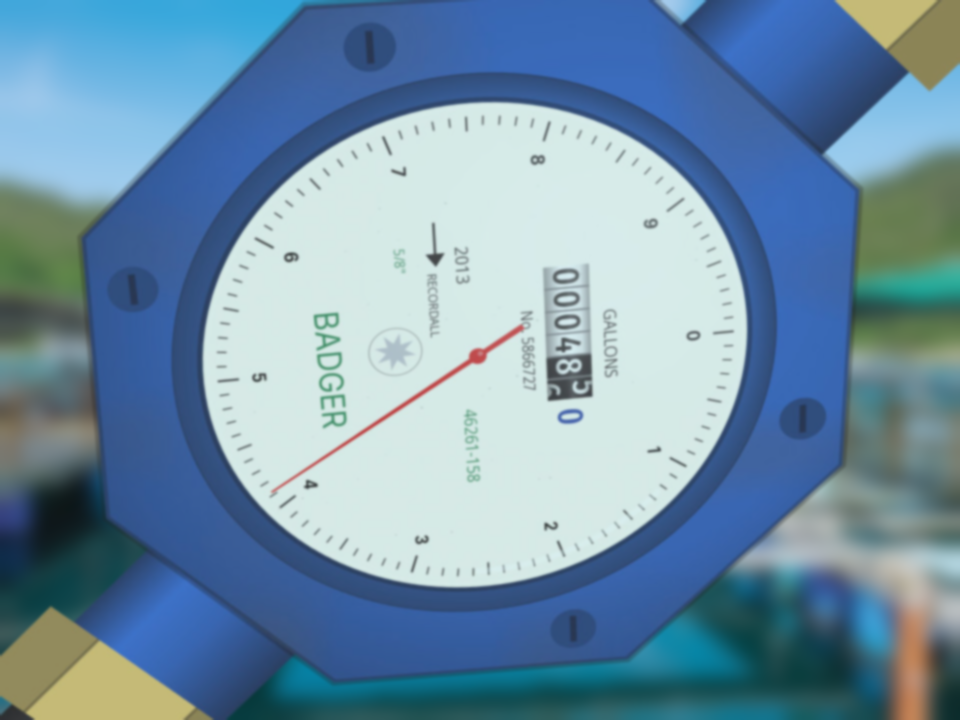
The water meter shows **4854.1** gal
